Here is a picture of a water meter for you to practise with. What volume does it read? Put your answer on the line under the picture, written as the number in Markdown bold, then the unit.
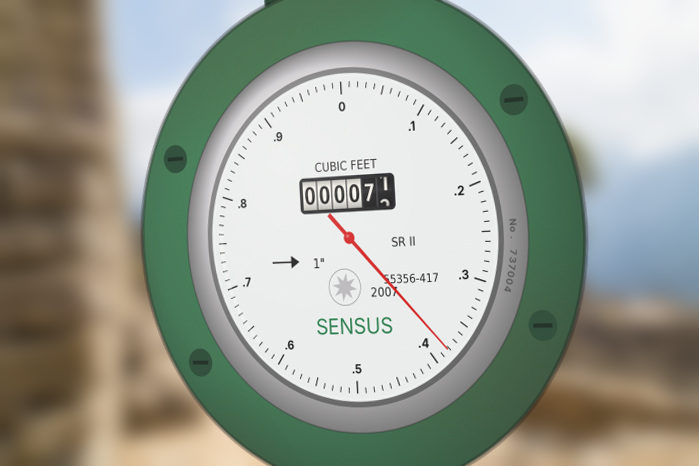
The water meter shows **71.38** ft³
